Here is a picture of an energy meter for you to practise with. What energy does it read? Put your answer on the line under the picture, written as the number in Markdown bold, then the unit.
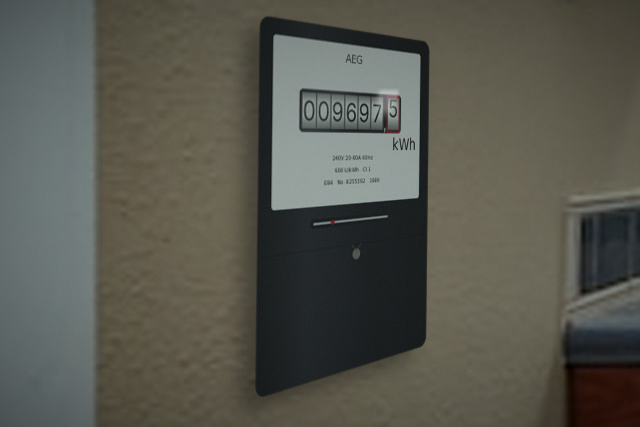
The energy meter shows **9697.5** kWh
